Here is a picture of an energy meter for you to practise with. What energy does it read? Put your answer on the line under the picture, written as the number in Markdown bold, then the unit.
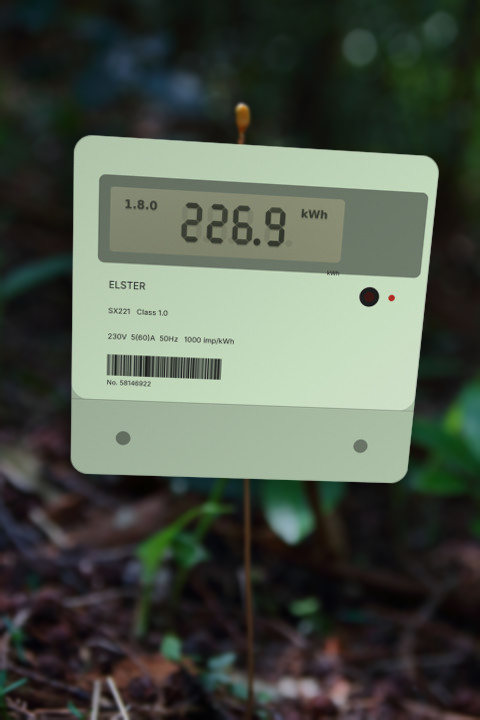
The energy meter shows **226.9** kWh
